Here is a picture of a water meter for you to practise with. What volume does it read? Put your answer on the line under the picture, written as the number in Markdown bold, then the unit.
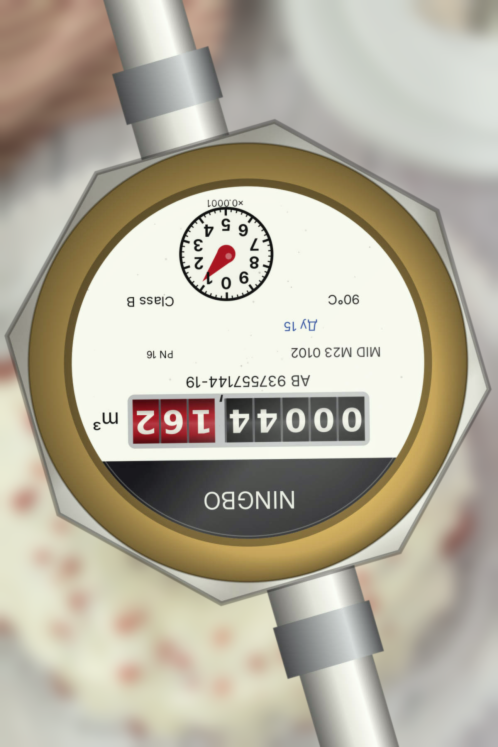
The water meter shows **44.1621** m³
